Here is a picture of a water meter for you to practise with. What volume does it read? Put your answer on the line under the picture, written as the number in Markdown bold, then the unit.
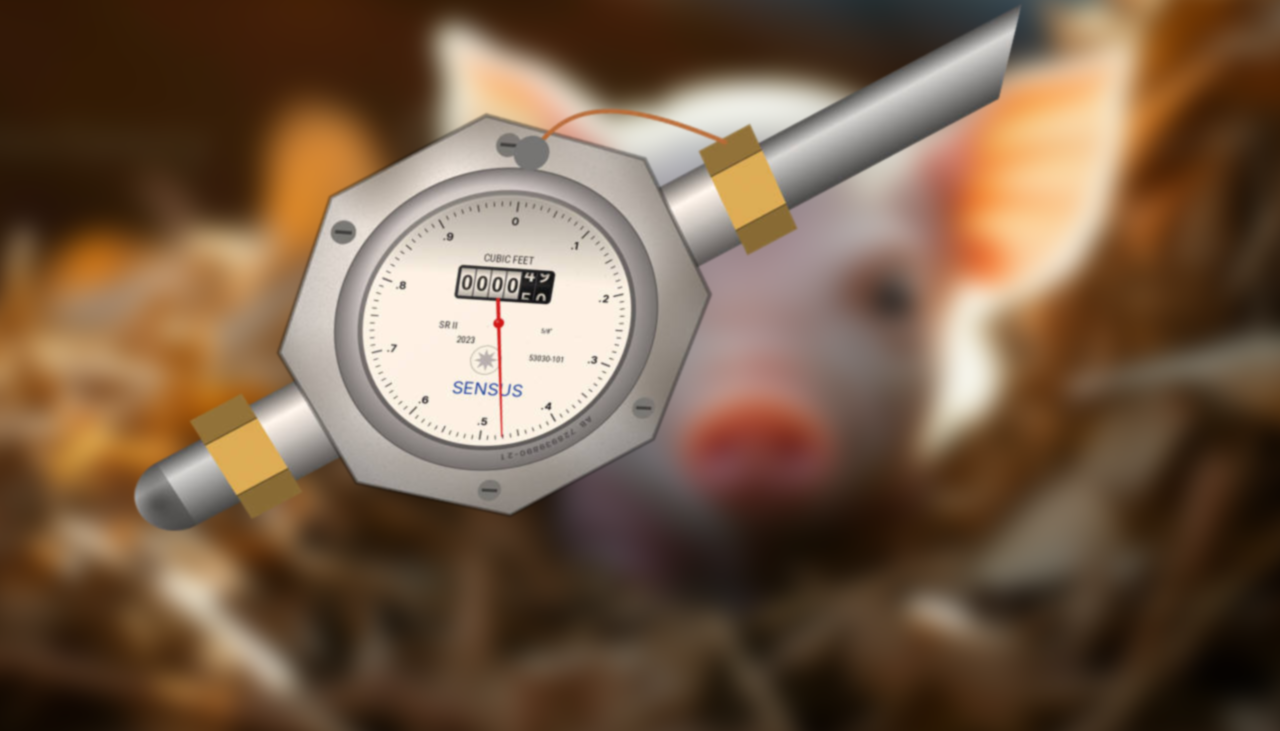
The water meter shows **49.47** ft³
